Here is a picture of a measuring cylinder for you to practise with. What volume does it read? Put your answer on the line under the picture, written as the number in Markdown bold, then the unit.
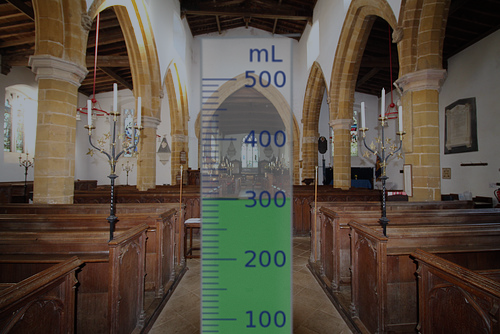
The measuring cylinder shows **300** mL
